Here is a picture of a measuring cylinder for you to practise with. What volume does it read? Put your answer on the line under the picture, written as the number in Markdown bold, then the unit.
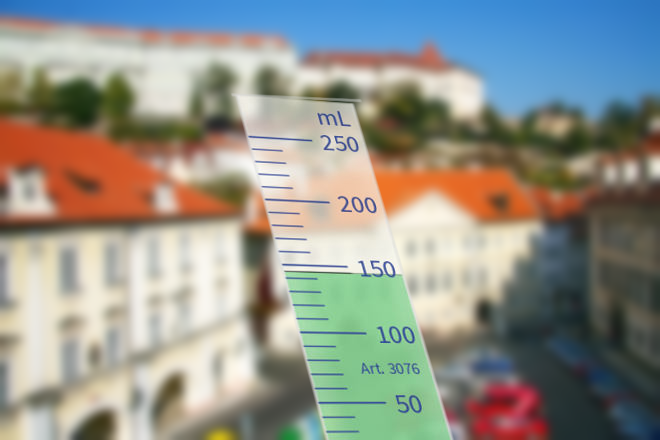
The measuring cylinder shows **145** mL
